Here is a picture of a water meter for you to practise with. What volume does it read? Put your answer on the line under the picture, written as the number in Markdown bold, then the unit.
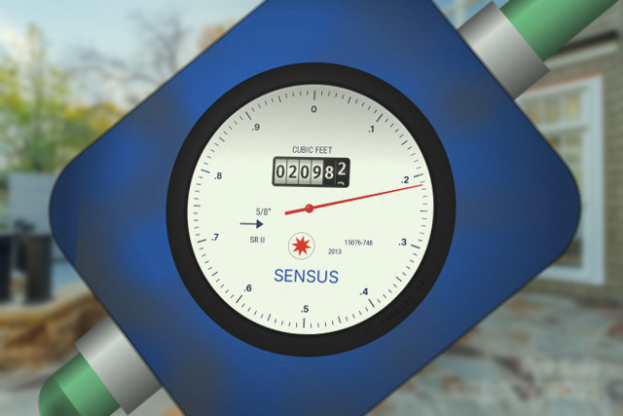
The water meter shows **20982.21** ft³
